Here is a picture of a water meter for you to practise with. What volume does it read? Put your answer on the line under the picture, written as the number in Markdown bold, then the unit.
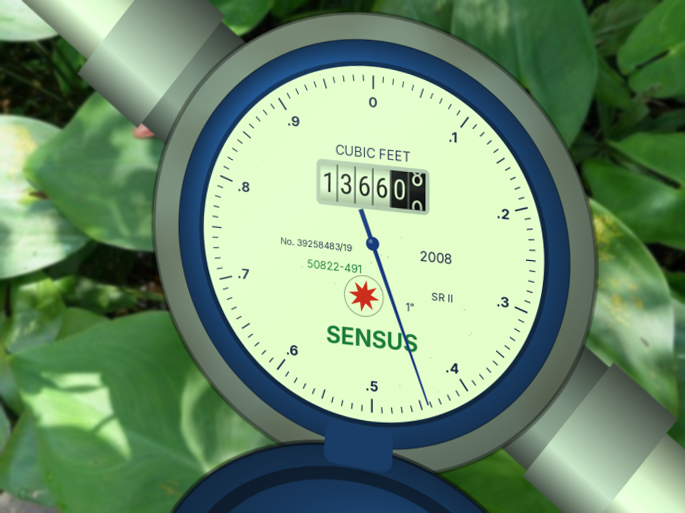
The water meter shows **136608.44** ft³
